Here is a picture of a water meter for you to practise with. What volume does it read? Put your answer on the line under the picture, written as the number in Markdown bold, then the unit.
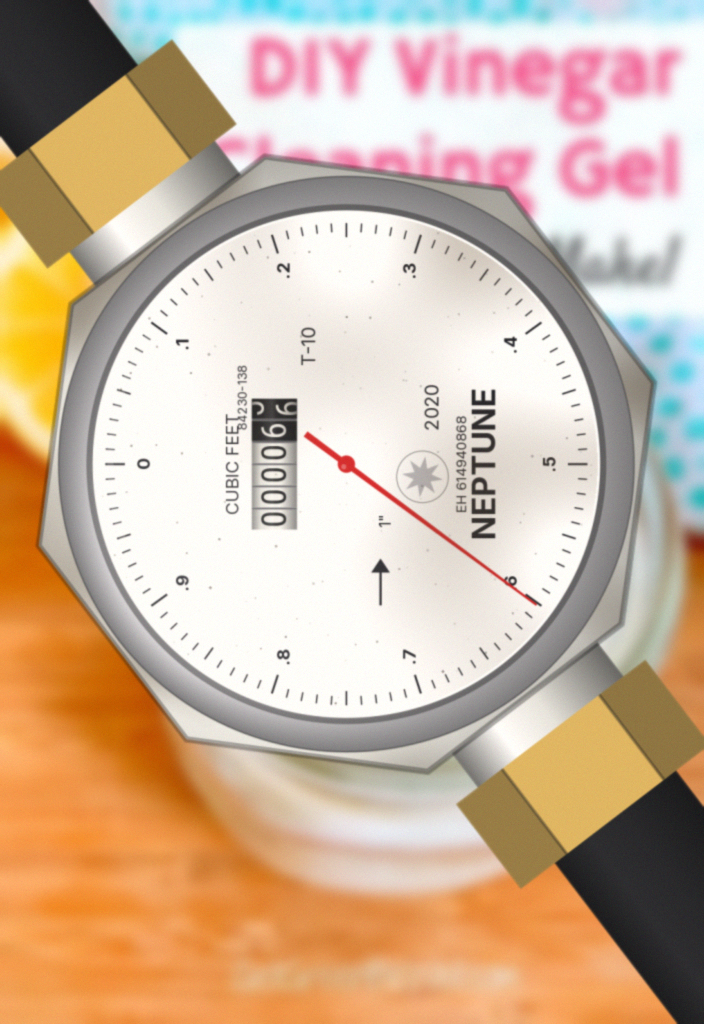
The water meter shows **65.60** ft³
